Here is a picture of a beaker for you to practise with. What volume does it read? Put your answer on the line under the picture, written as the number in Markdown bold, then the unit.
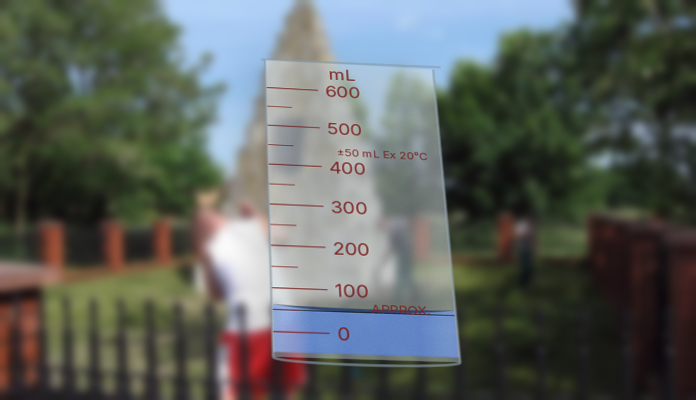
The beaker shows **50** mL
